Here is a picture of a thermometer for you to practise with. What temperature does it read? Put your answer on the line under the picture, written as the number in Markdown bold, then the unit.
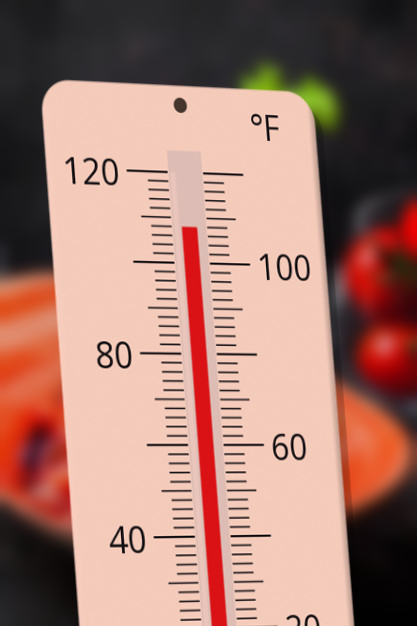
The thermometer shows **108** °F
